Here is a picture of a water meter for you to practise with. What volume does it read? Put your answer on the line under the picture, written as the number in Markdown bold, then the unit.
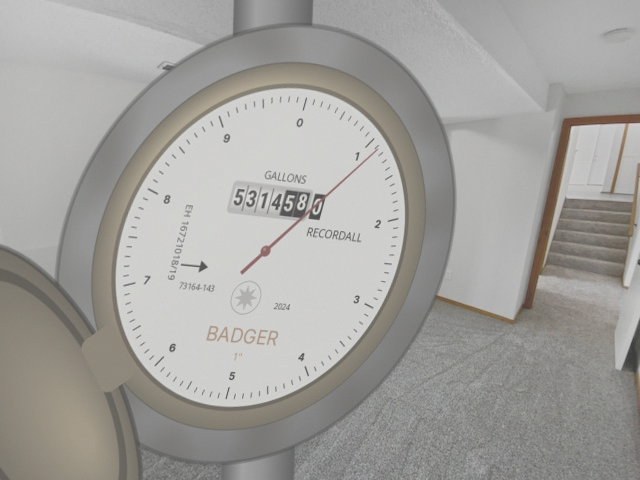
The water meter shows **5314581.1** gal
